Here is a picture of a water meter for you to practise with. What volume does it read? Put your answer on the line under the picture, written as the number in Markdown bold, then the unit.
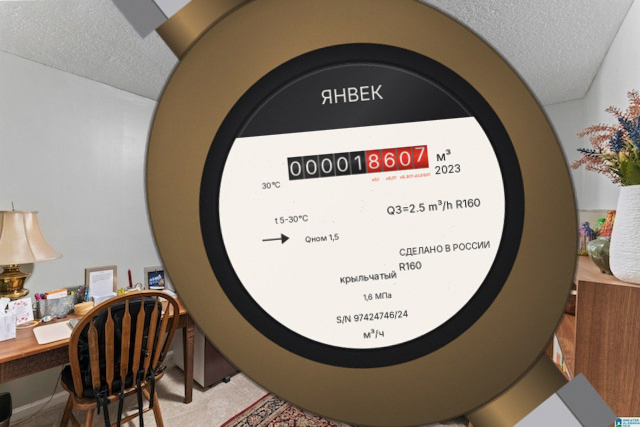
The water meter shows **1.8607** m³
